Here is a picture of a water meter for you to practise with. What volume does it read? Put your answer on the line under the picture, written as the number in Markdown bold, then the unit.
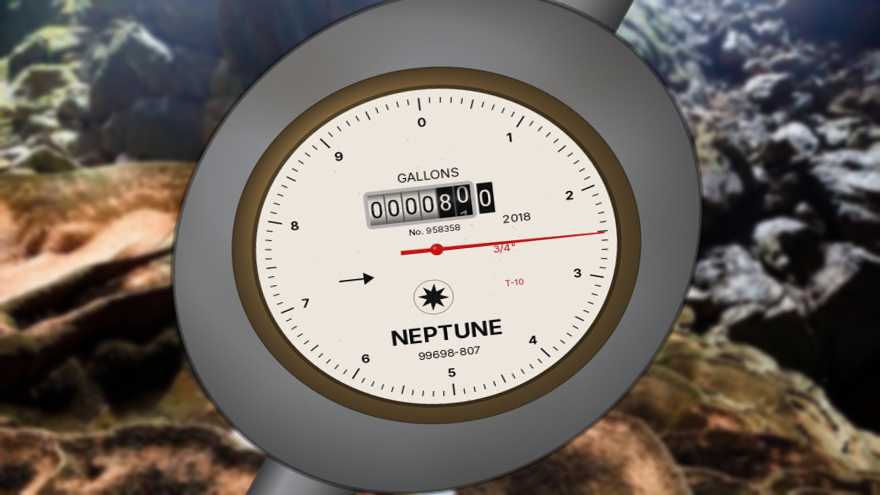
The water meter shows **802.5** gal
